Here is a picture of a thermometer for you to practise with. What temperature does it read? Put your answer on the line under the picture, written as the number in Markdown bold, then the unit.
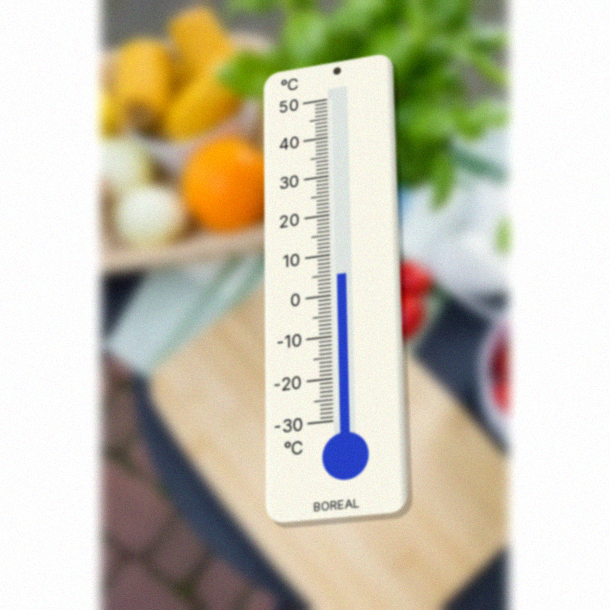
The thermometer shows **5** °C
